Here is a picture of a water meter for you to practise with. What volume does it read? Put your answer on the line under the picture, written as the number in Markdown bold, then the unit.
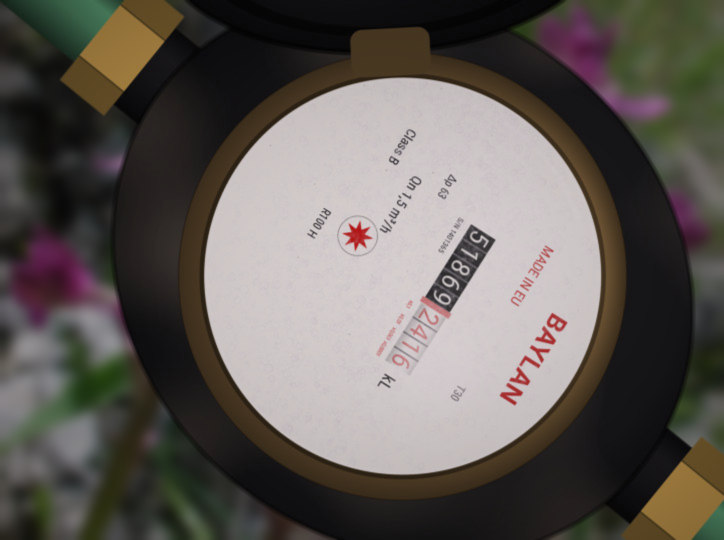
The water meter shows **51869.2416** kL
